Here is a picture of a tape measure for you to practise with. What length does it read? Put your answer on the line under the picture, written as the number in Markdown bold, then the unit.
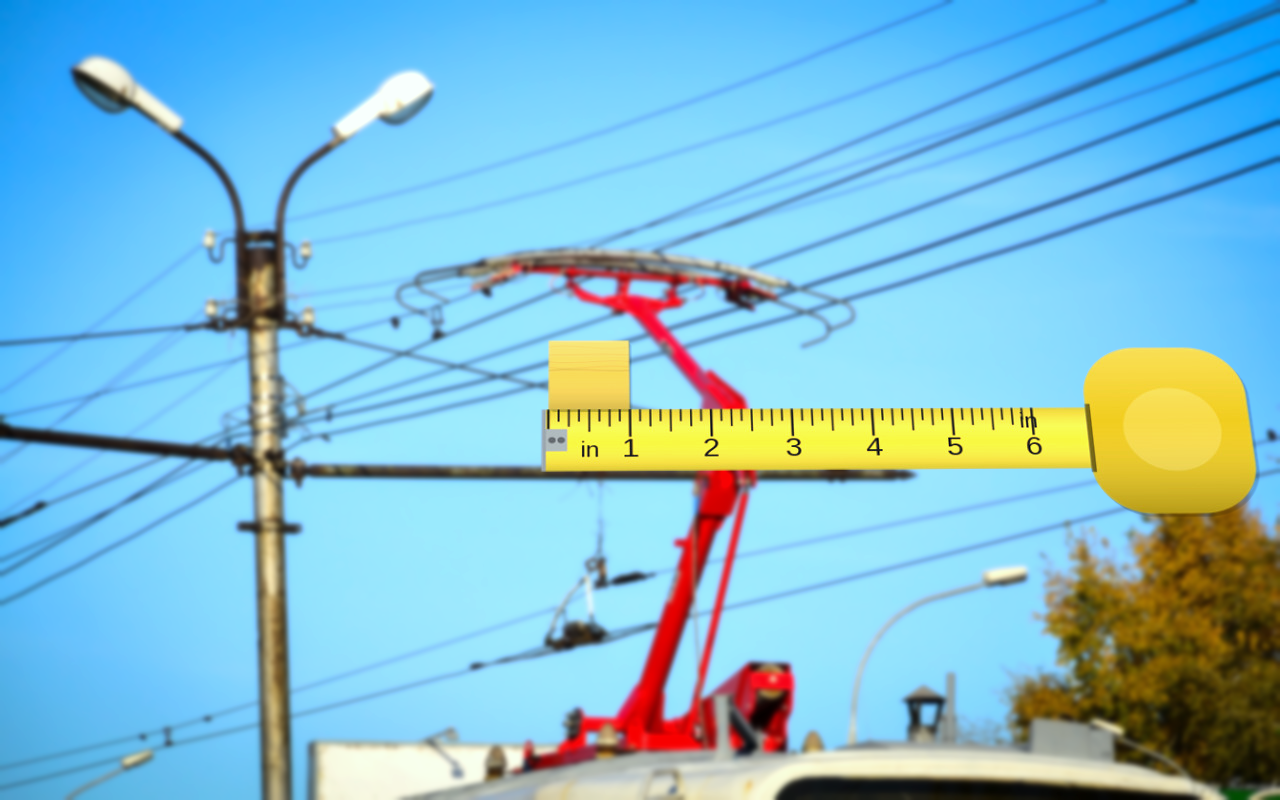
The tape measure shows **1** in
